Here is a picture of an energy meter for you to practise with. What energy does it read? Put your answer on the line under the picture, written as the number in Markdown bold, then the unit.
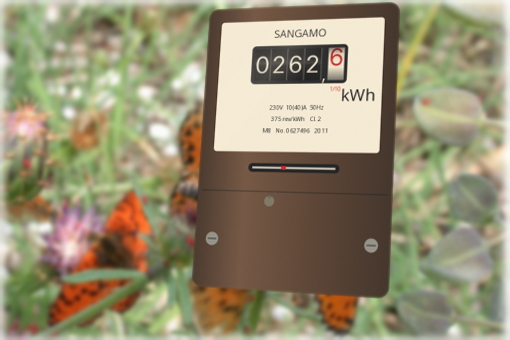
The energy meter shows **262.6** kWh
